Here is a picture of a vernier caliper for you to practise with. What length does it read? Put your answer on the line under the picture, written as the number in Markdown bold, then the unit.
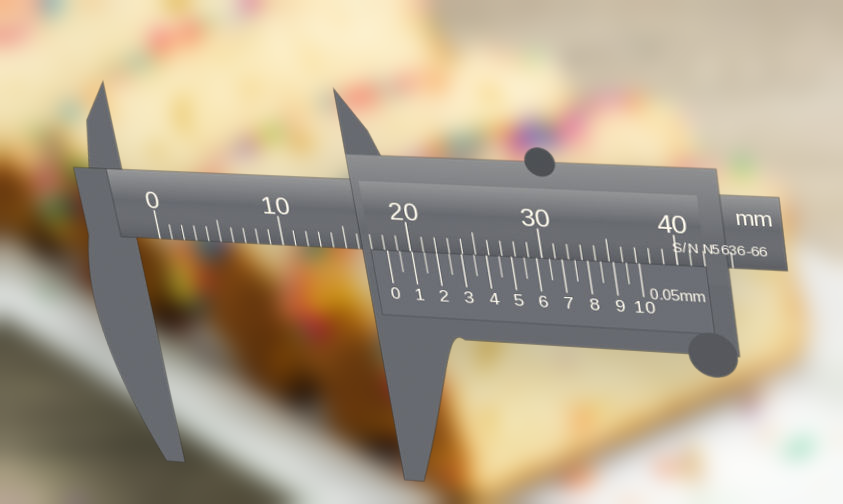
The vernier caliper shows **18.2** mm
